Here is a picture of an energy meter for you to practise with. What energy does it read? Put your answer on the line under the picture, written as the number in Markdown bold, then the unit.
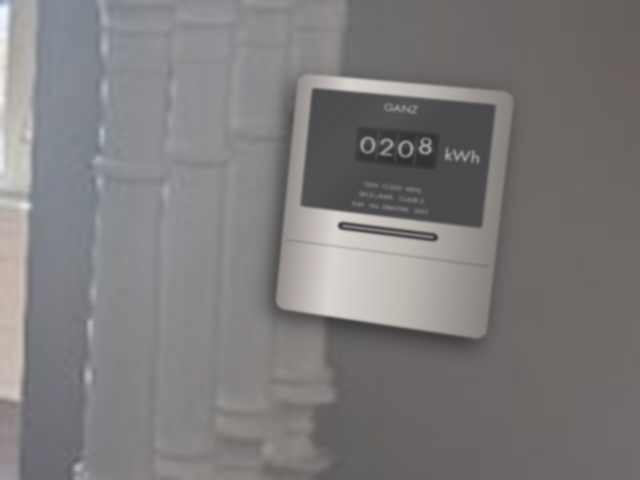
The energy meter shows **208** kWh
